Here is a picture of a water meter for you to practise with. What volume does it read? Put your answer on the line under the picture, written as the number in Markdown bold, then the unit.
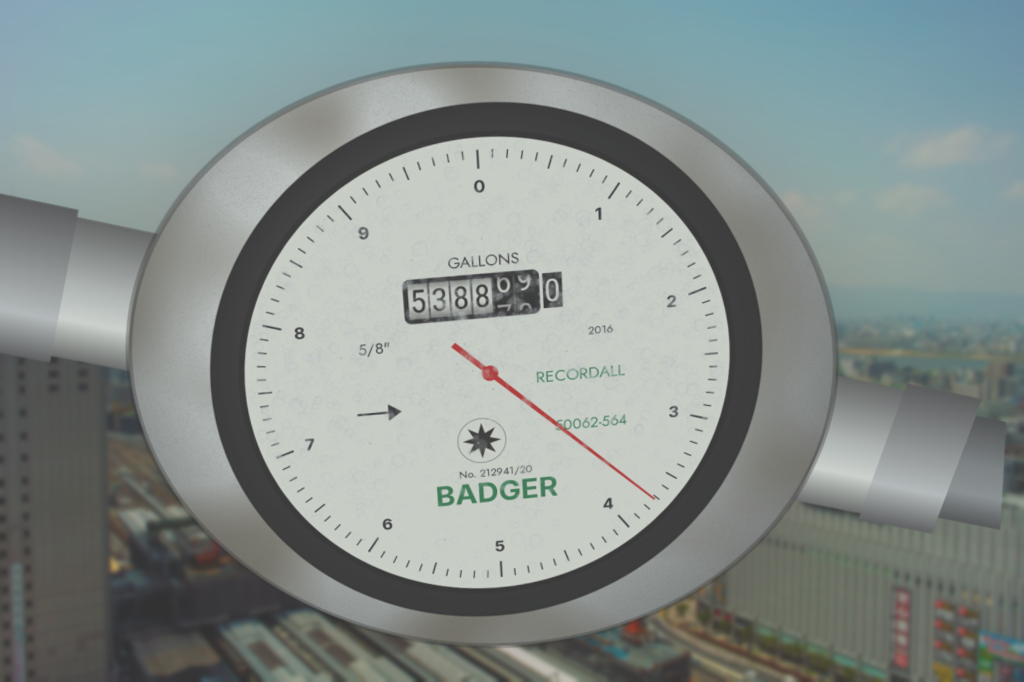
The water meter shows **5388693.7** gal
